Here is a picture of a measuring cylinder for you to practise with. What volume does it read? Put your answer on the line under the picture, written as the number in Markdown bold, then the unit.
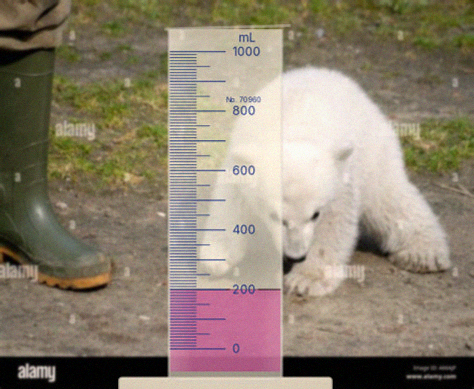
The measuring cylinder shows **200** mL
